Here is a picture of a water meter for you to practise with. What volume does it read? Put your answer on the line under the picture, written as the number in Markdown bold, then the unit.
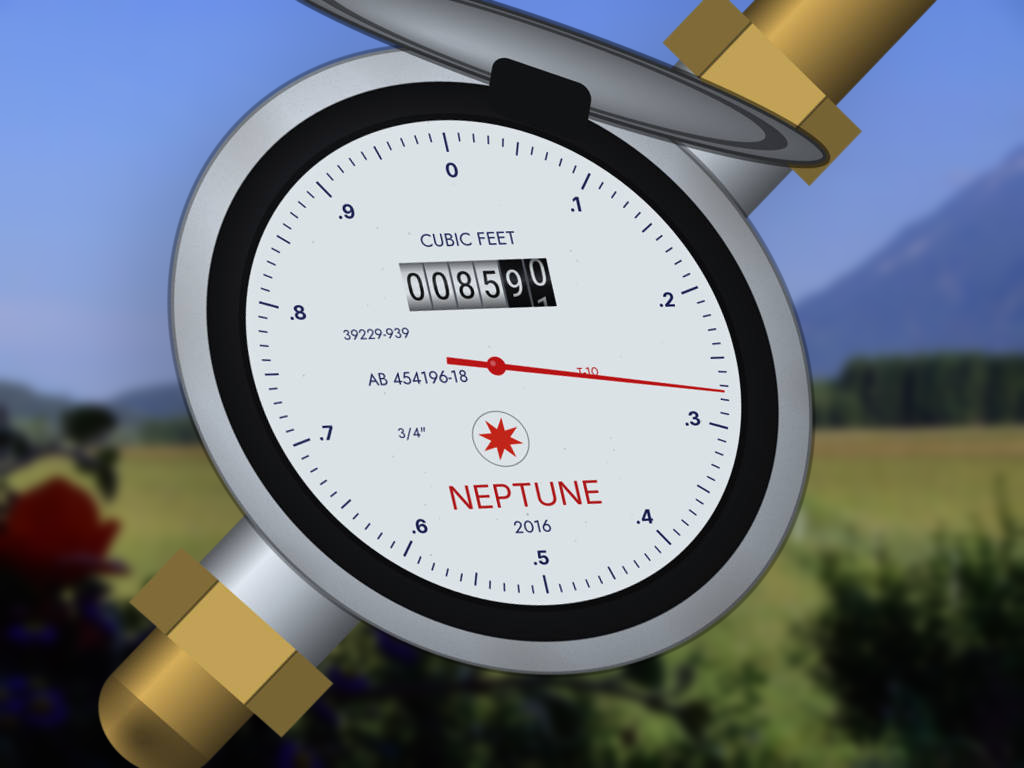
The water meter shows **8590.27** ft³
